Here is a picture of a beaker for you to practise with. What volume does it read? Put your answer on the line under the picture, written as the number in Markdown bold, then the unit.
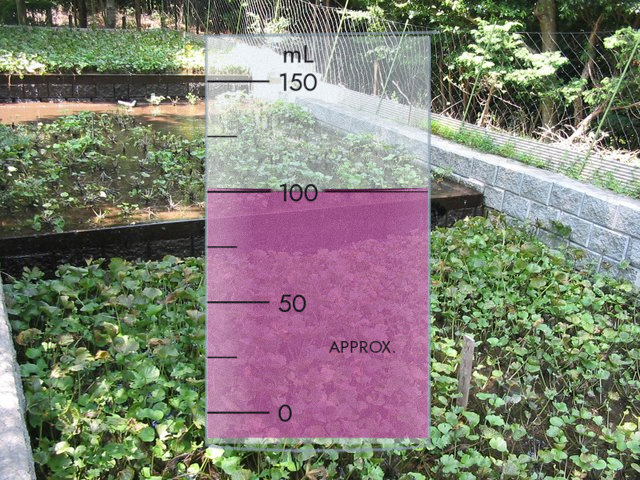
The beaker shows **100** mL
